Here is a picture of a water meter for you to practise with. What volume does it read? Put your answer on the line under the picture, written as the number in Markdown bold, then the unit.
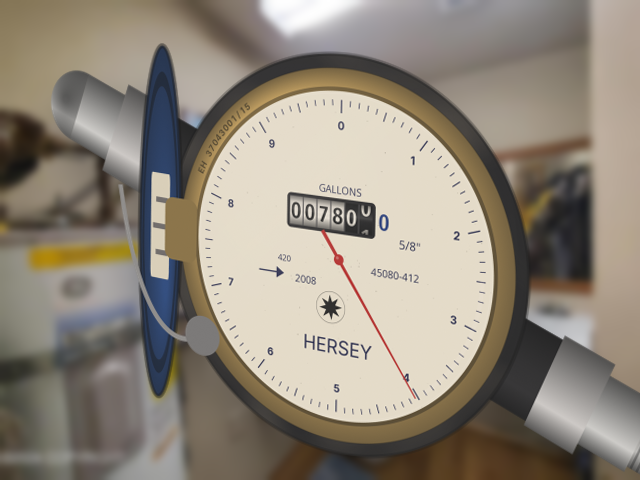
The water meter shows **78004.0** gal
